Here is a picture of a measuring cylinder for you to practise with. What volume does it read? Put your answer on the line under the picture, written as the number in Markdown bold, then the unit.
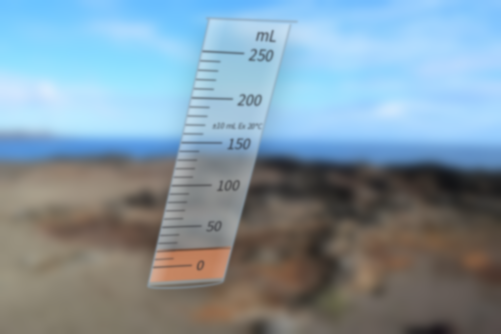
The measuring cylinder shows **20** mL
